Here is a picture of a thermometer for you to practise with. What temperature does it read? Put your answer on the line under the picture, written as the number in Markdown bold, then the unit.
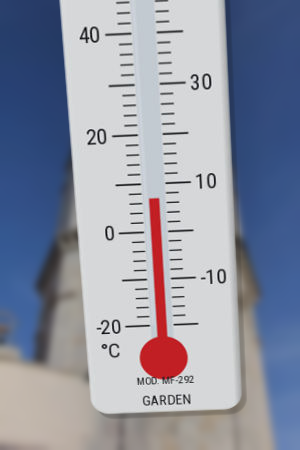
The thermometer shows **7** °C
